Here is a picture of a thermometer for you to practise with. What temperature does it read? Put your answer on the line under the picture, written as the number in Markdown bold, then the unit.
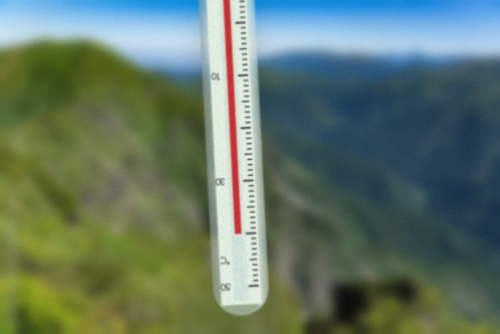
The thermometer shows **40** °C
